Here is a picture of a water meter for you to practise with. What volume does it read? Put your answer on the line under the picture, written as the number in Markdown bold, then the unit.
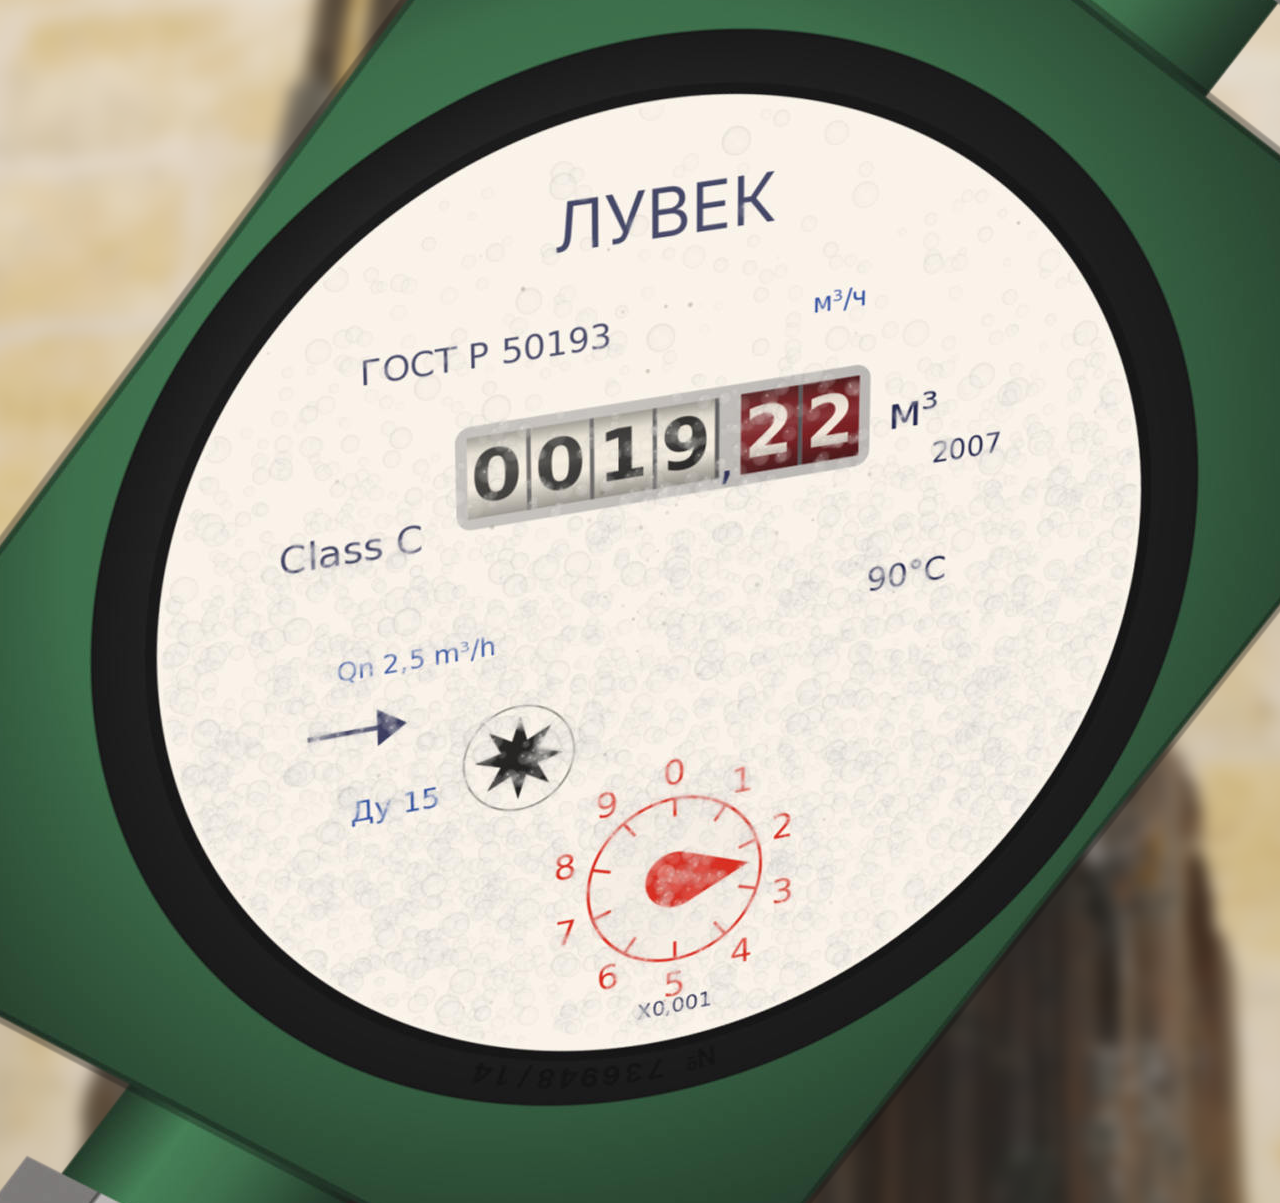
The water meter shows **19.222** m³
